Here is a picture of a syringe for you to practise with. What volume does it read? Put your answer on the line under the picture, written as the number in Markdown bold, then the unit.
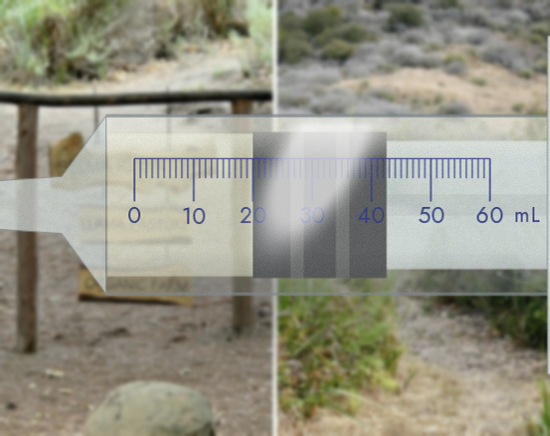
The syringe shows **20** mL
